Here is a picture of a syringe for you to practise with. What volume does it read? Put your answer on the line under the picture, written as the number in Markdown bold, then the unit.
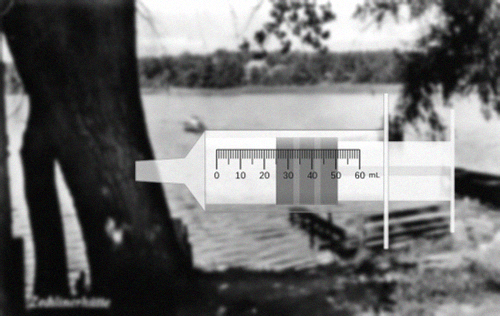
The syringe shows **25** mL
